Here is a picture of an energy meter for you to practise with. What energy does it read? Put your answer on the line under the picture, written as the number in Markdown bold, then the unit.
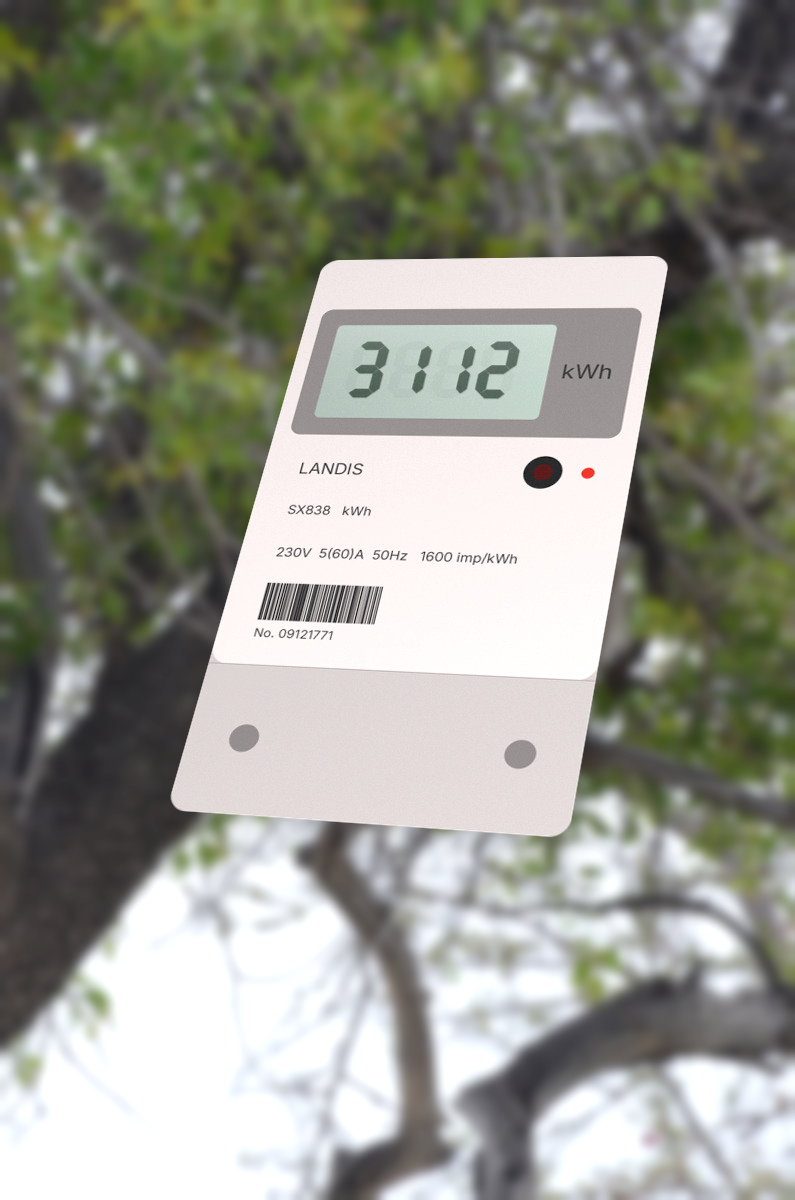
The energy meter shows **3112** kWh
